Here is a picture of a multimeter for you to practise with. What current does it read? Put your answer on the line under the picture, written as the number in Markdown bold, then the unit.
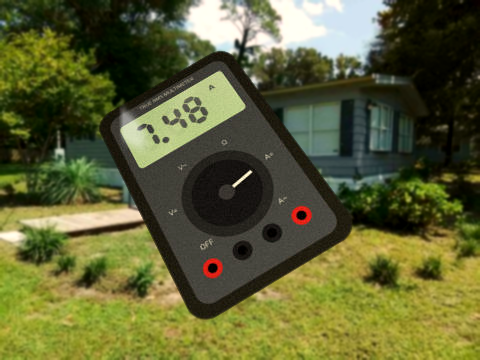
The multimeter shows **7.48** A
